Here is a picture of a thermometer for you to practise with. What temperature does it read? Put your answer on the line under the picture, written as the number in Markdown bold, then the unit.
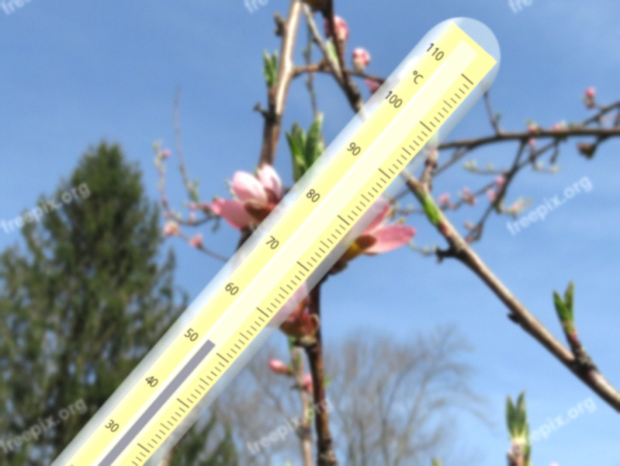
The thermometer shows **51** °C
